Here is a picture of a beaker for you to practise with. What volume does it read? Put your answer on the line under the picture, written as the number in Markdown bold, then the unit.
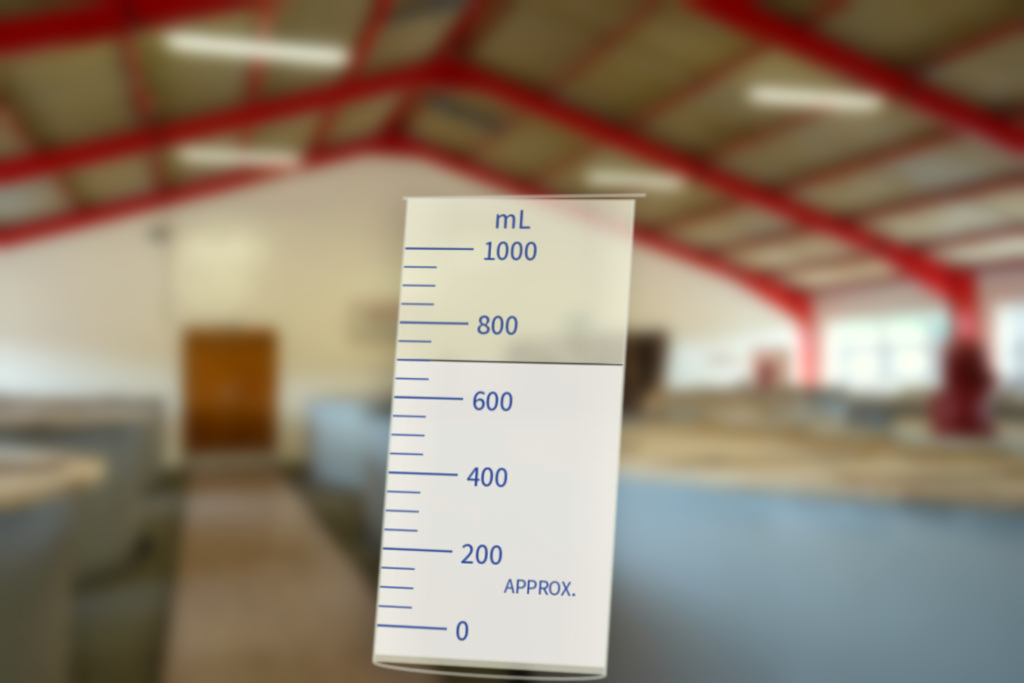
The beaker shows **700** mL
